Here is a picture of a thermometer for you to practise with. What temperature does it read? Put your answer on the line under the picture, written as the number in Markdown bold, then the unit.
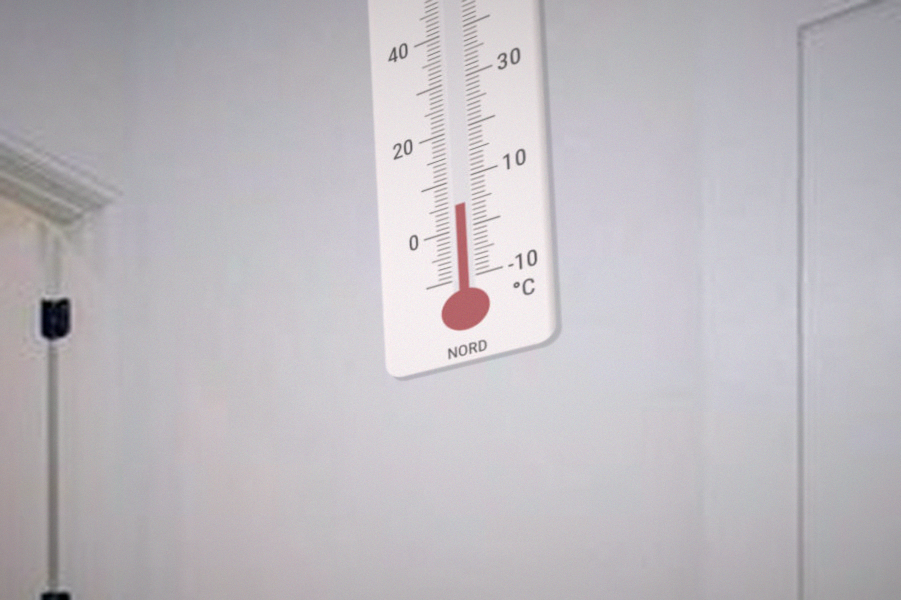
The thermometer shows **5** °C
